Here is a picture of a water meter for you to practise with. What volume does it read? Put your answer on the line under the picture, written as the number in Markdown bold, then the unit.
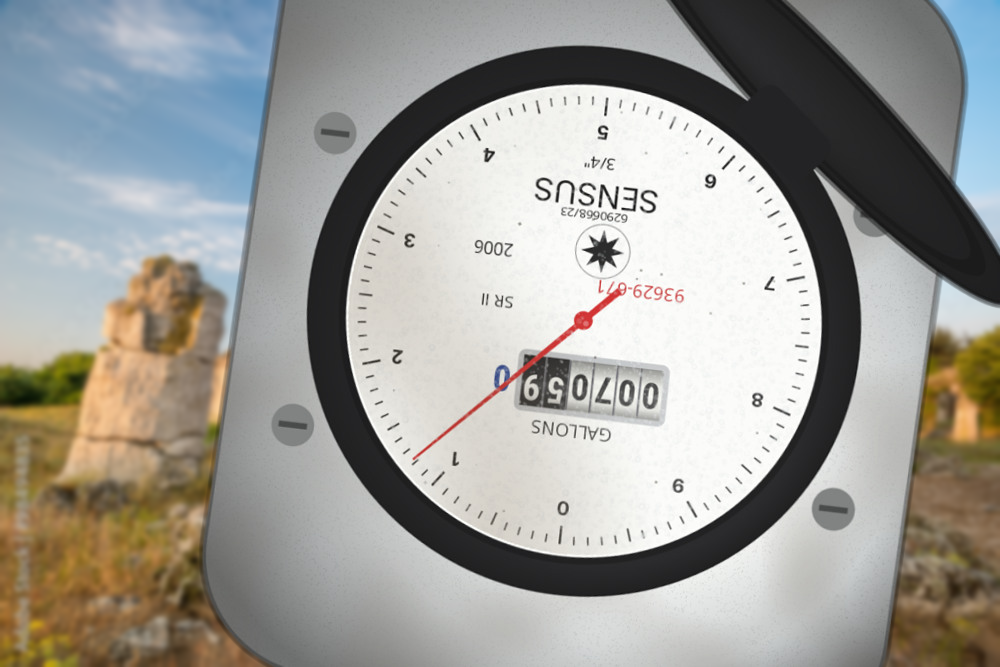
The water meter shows **70591.2** gal
